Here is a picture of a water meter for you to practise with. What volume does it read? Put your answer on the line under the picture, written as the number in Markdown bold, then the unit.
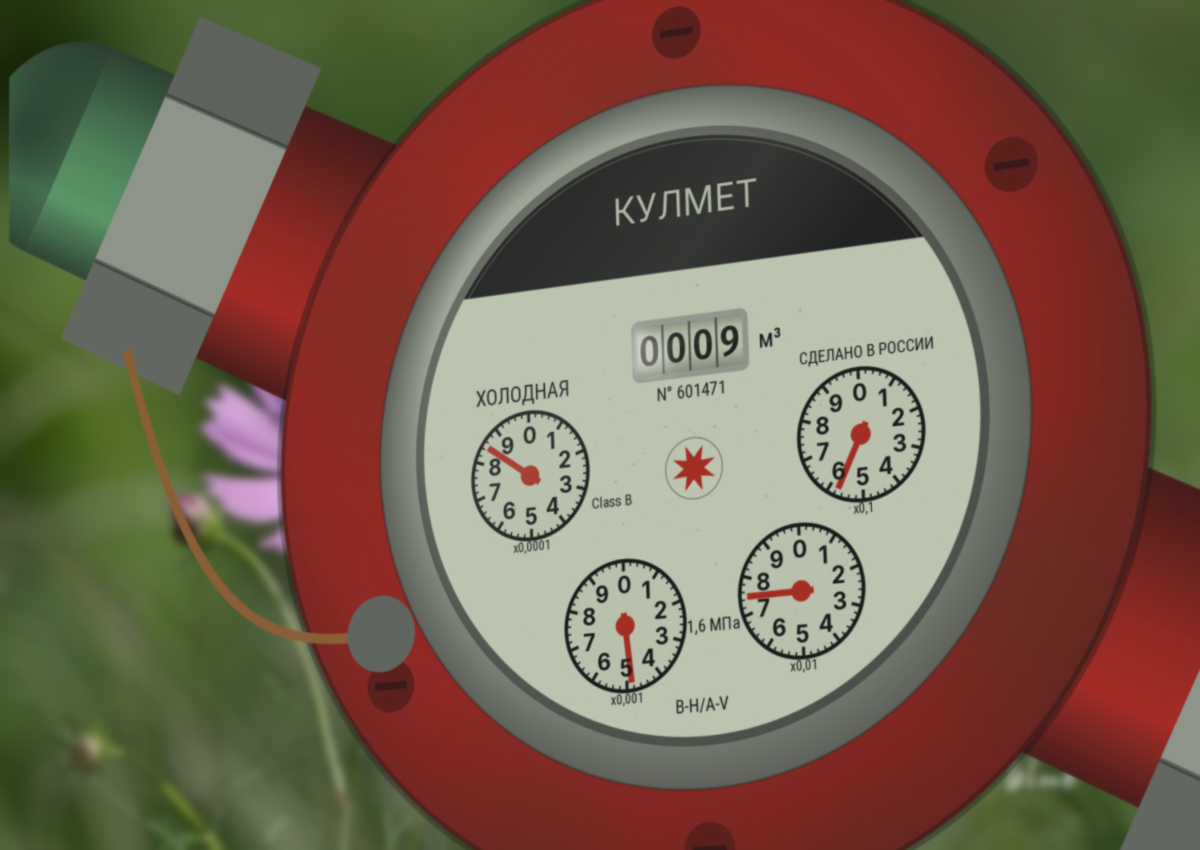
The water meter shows **9.5748** m³
